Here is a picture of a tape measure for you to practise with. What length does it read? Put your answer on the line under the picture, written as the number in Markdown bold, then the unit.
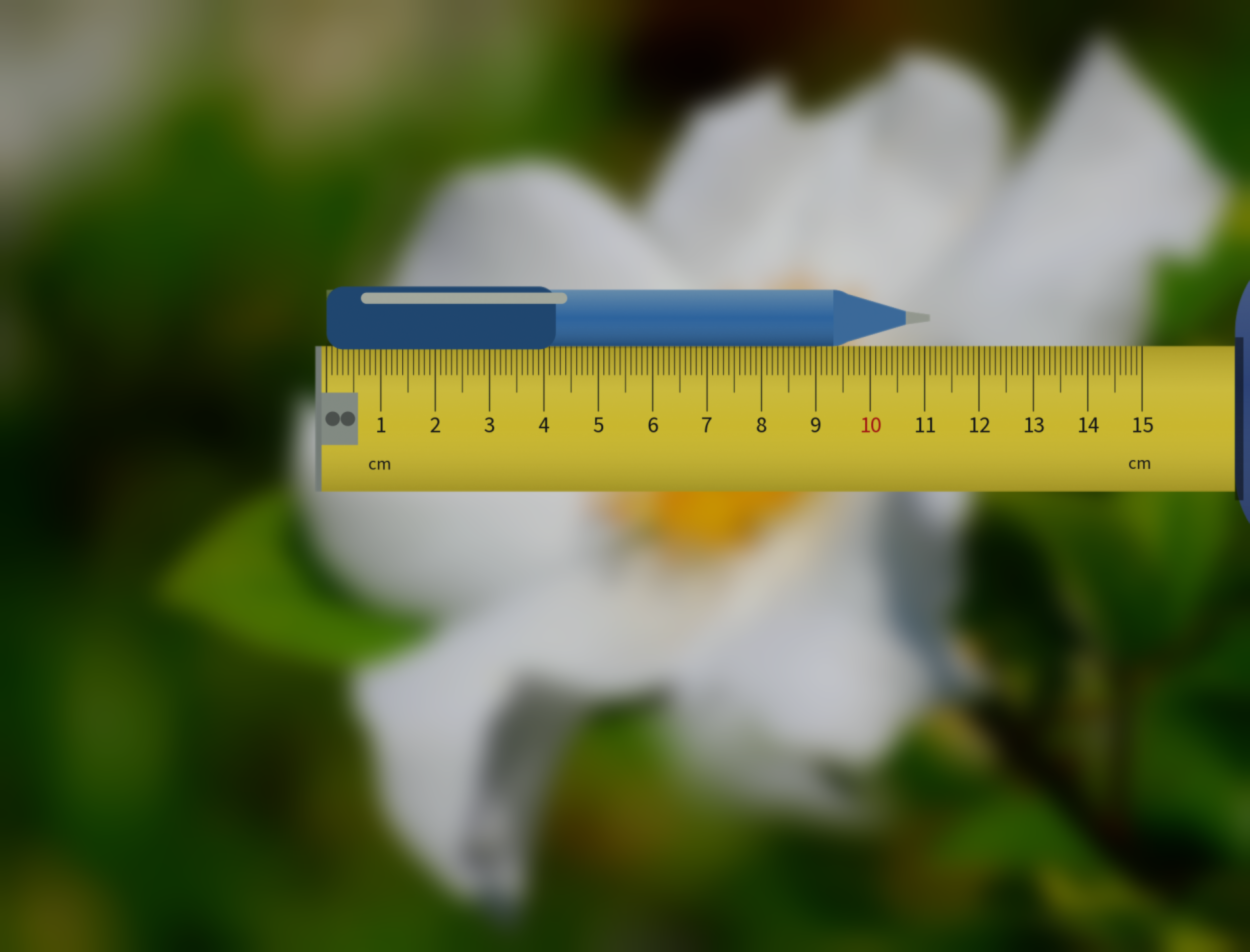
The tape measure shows **11.1** cm
